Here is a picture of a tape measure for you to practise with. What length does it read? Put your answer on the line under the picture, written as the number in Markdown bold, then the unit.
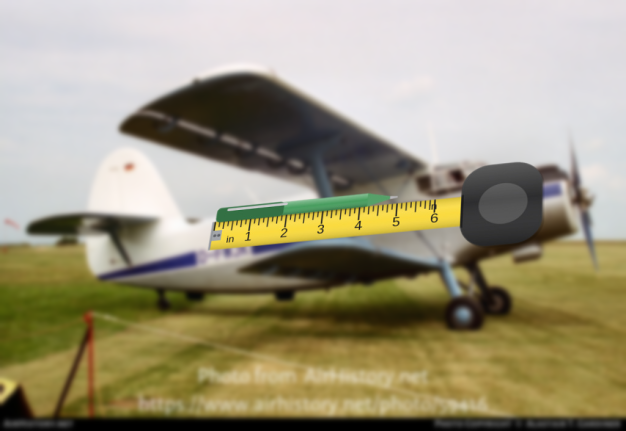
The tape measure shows **5** in
